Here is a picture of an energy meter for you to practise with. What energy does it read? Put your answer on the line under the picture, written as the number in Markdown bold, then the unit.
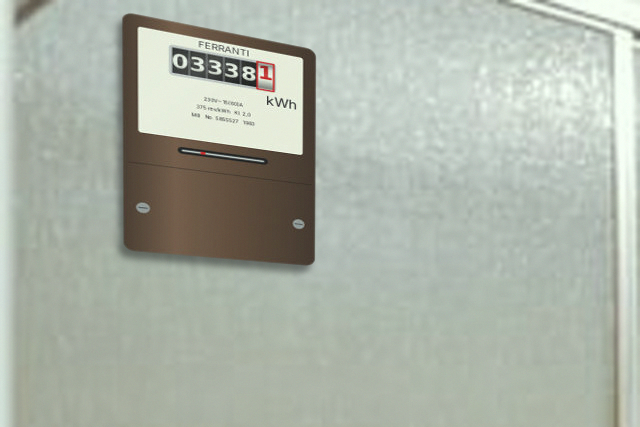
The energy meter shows **3338.1** kWh
